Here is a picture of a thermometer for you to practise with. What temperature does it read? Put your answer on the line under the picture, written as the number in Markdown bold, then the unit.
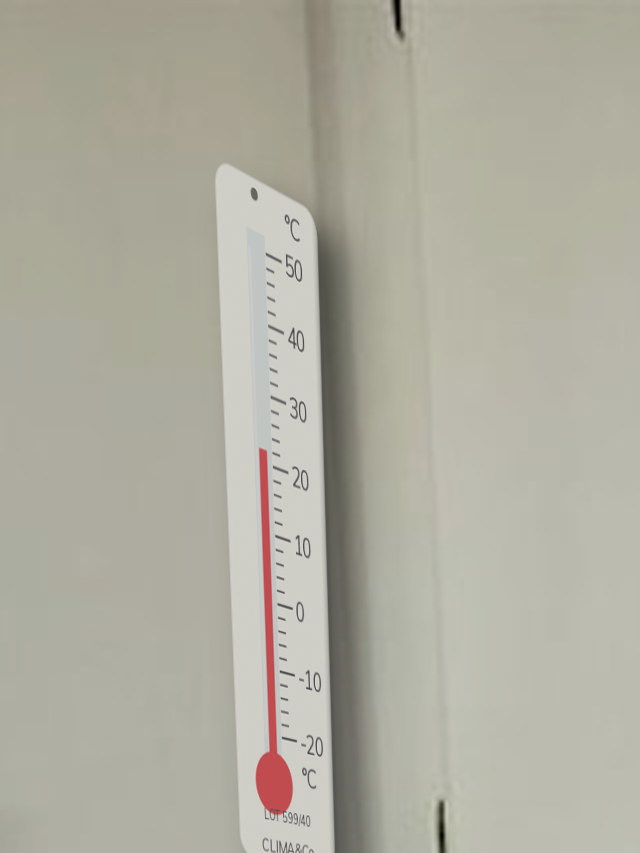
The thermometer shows **22** °C
